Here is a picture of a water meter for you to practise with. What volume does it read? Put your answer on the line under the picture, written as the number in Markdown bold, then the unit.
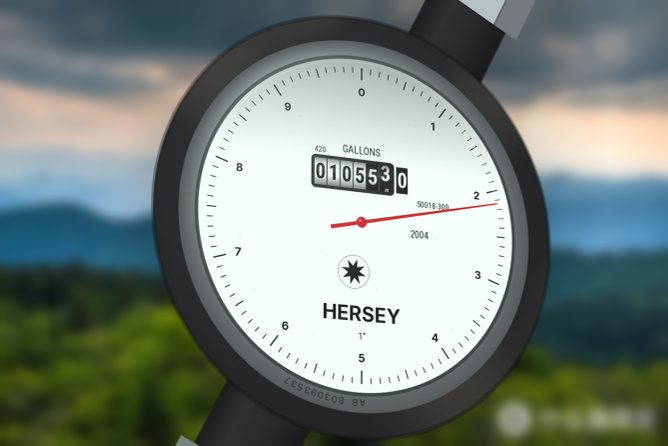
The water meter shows **105532.1** gal
